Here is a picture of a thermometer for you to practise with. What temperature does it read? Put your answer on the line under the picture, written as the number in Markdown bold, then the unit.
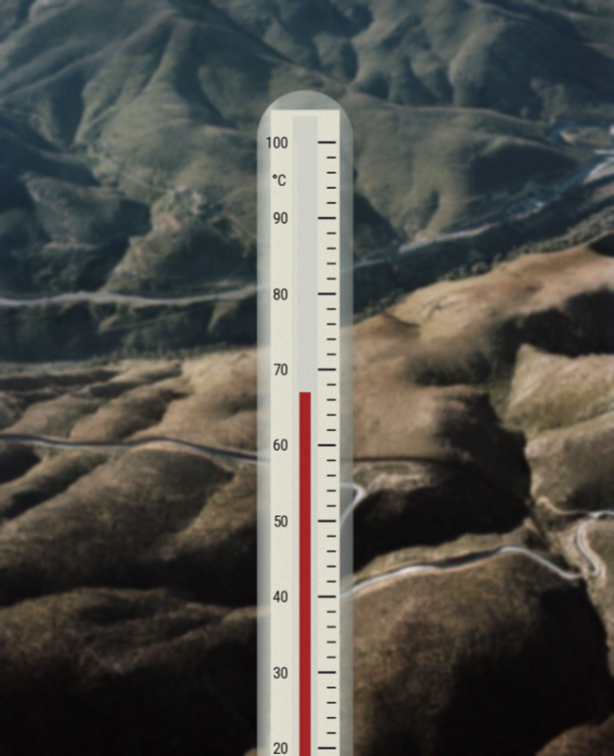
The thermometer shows **67** °C
